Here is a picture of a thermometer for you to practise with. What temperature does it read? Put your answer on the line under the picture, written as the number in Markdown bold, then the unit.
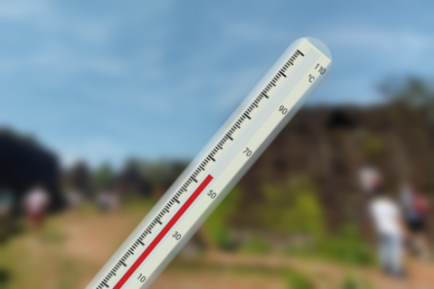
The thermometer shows **55** °C
